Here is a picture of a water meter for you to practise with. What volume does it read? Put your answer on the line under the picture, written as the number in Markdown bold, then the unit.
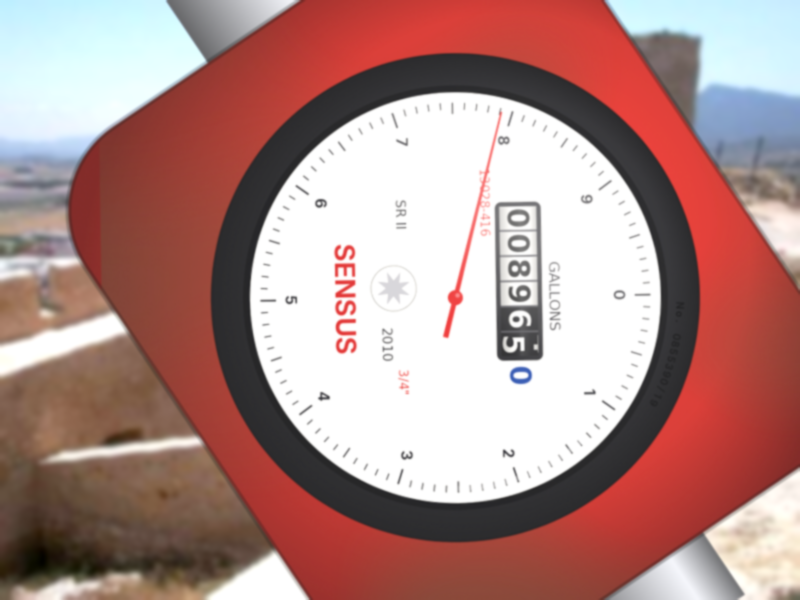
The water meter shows **89647.9** gal
